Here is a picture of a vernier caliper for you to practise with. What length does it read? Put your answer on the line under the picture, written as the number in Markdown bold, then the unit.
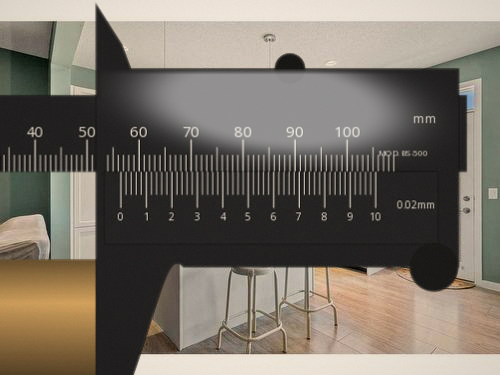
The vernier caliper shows **56.5** mm
